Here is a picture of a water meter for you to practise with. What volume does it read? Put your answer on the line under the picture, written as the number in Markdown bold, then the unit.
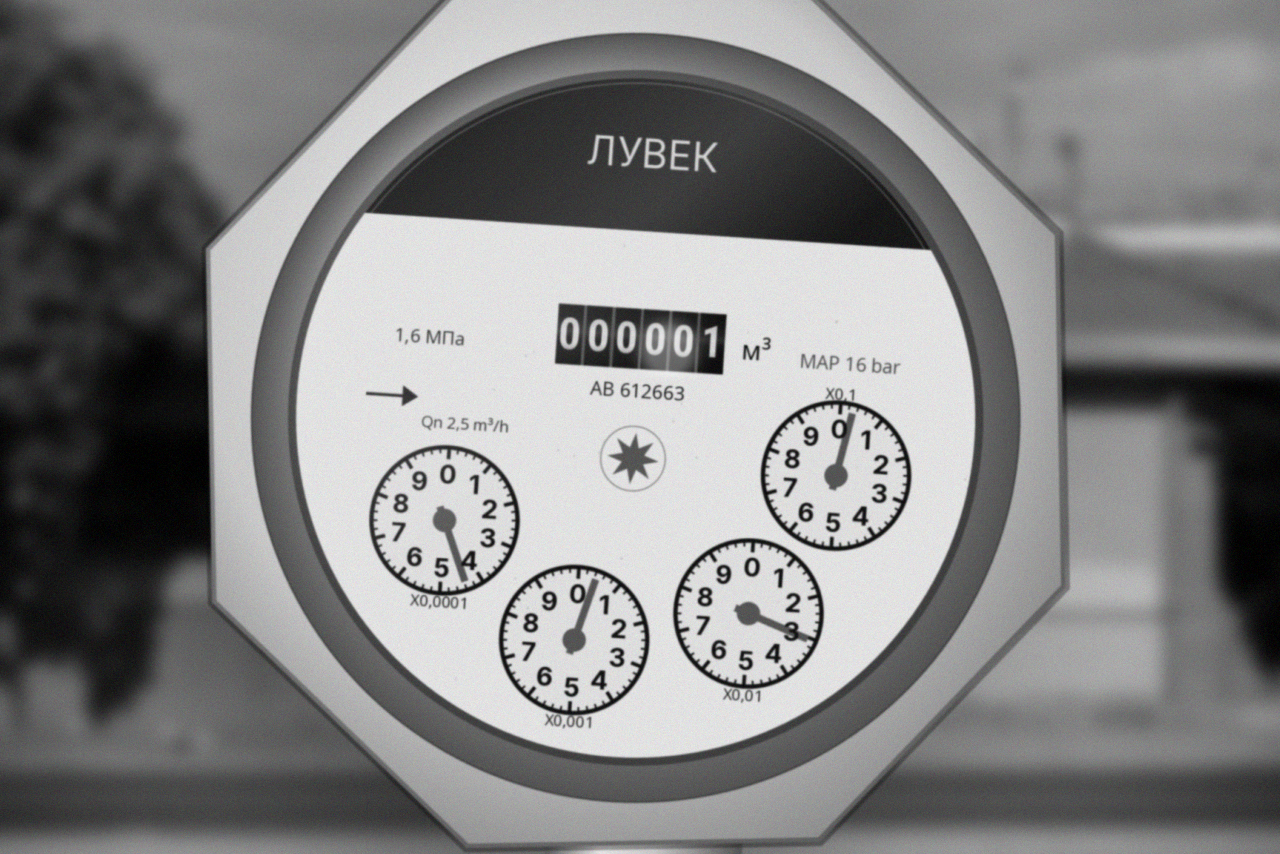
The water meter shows **1.0304** m³
